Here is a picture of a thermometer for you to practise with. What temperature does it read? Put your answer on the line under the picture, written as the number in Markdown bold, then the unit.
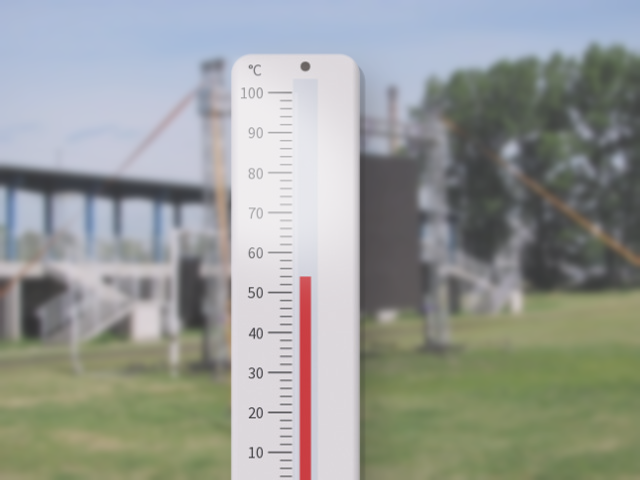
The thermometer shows **54** °C
